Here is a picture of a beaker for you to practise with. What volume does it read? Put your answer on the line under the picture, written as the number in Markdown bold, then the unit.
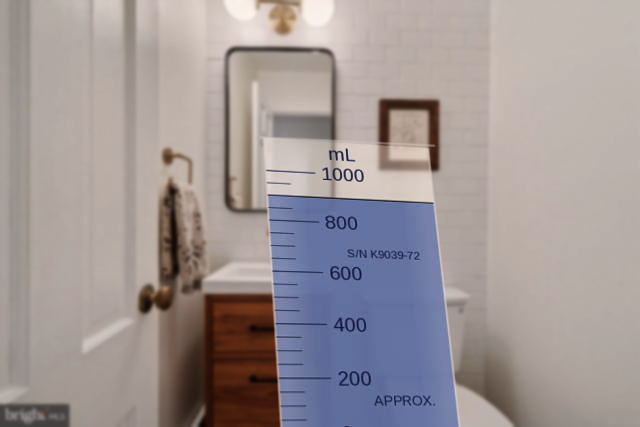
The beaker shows **900** mL
